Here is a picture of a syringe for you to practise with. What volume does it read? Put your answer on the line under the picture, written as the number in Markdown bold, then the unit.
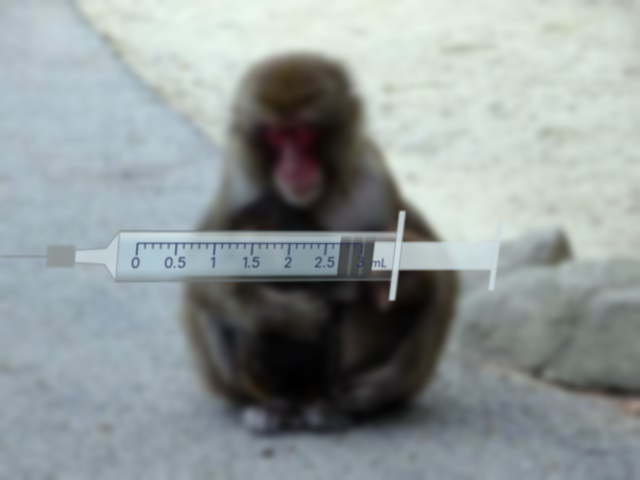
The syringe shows **2.7** mL
